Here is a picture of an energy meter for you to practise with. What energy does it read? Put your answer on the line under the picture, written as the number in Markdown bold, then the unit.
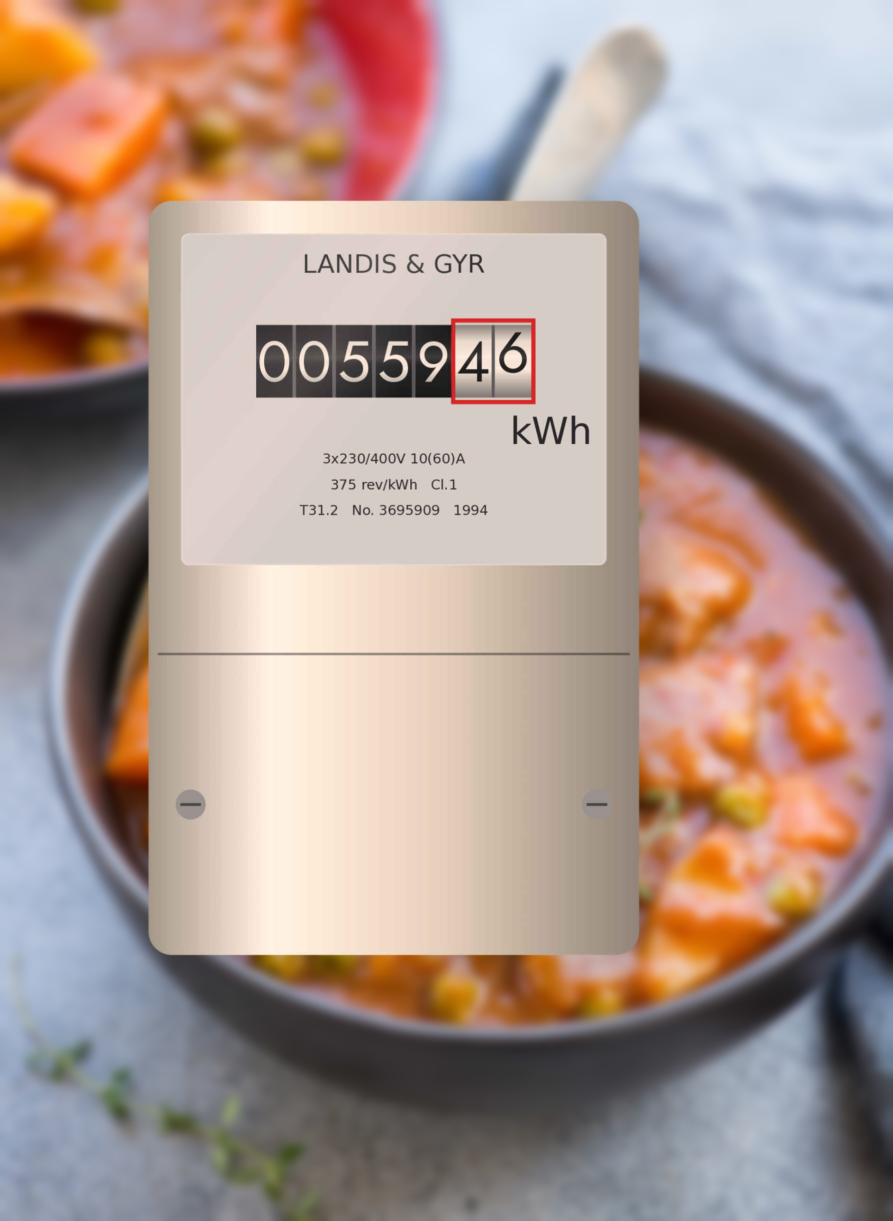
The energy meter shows **559.46** kWh
